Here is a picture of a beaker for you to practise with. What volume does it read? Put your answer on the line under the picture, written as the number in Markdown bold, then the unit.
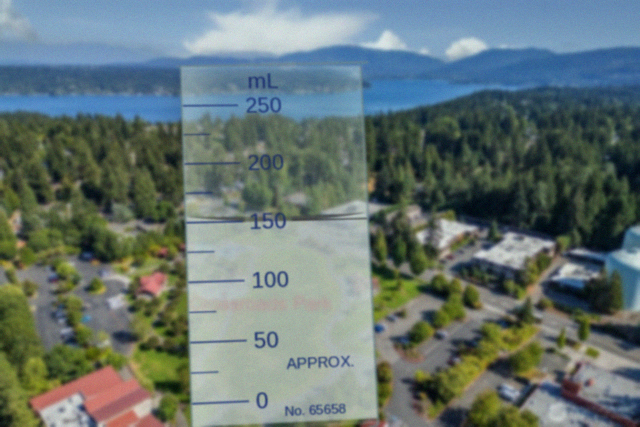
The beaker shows **150** mL
